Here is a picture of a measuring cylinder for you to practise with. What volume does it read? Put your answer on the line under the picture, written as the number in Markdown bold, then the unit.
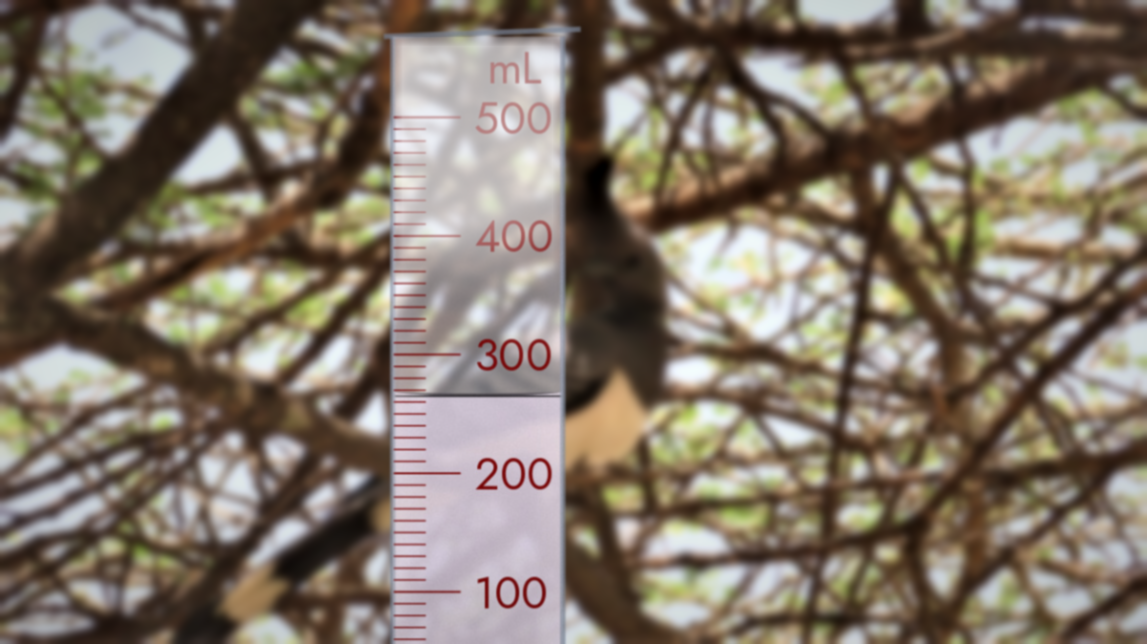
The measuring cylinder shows **265** mL
